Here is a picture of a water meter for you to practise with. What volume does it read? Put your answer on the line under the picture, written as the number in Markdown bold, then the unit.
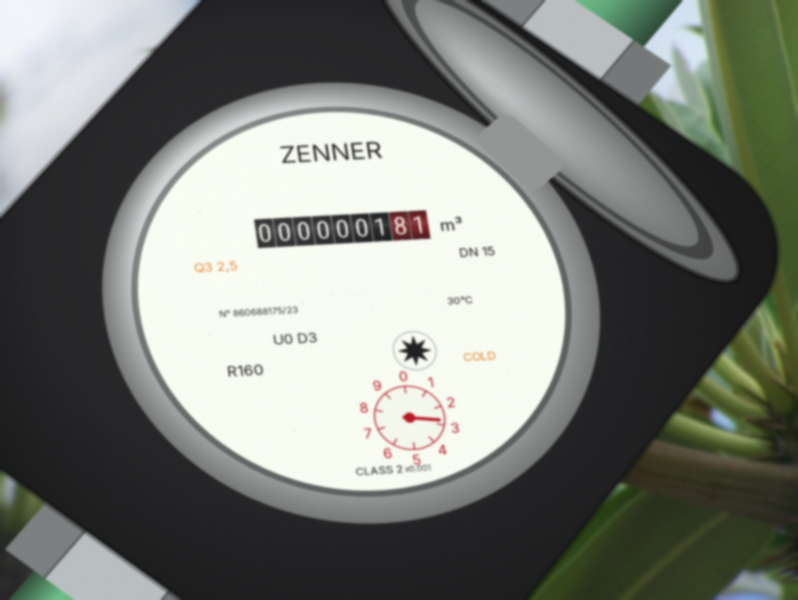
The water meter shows **1.812** m³
